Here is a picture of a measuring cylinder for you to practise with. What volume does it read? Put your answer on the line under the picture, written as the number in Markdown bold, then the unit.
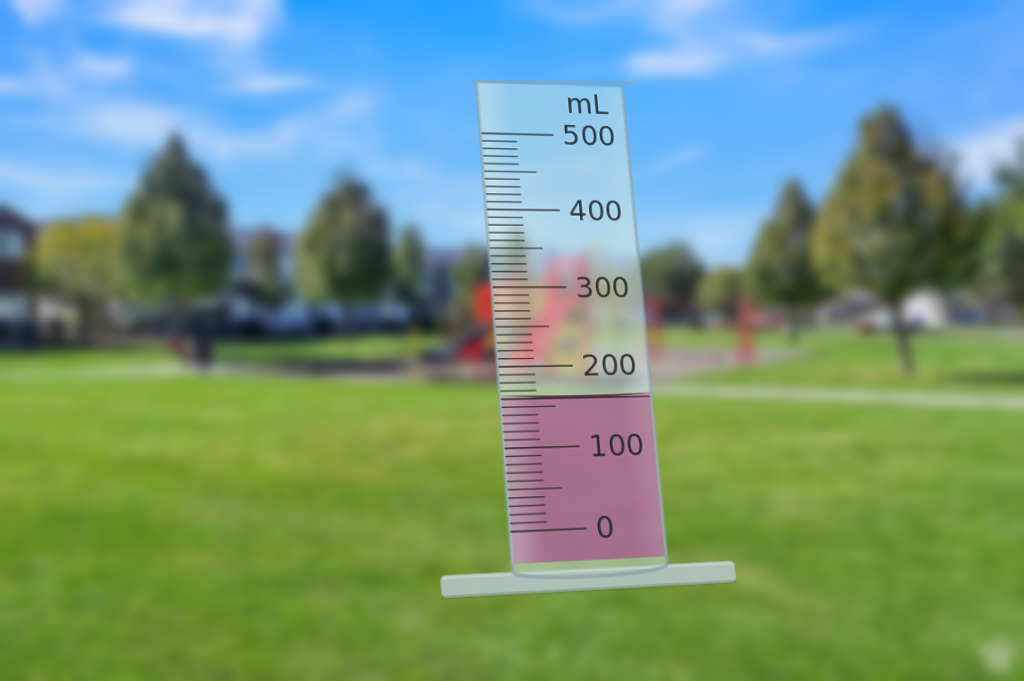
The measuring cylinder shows **160** mL
